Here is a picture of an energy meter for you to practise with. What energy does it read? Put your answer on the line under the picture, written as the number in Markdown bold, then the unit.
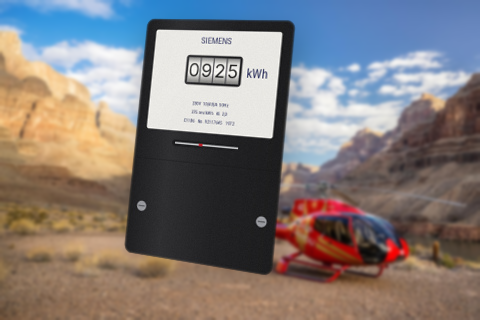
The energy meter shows **925** kWh
